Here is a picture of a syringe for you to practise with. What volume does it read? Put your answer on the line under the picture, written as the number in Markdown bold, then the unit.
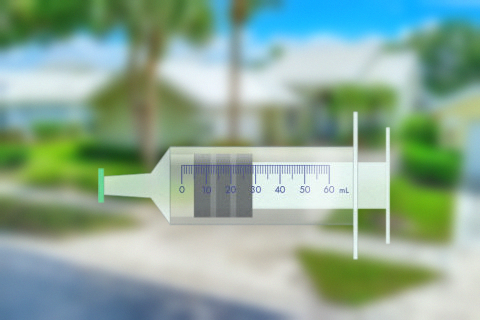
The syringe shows **5** mL
